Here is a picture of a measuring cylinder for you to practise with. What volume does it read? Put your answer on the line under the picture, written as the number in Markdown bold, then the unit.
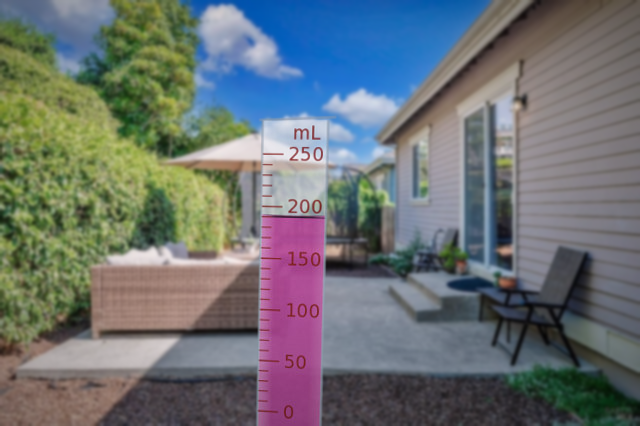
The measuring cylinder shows **190** mL
